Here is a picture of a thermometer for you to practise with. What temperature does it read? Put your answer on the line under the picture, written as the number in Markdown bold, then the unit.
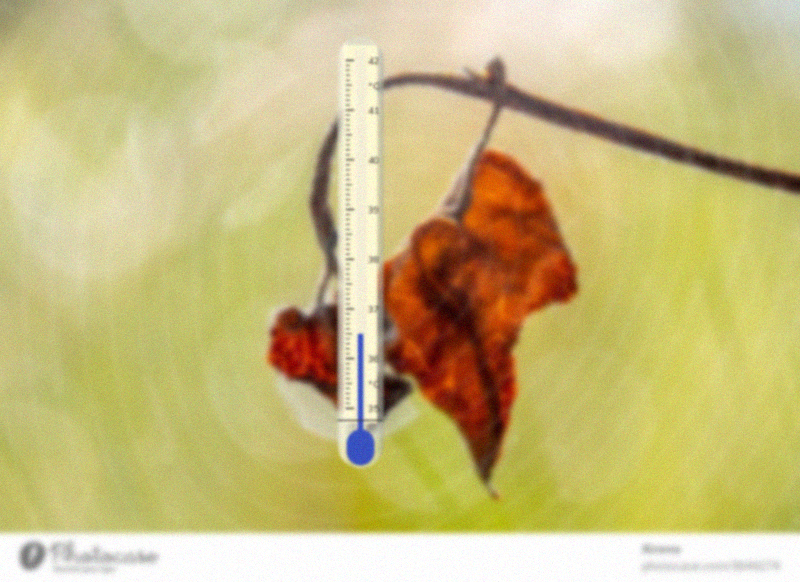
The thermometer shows **36.5** °C
